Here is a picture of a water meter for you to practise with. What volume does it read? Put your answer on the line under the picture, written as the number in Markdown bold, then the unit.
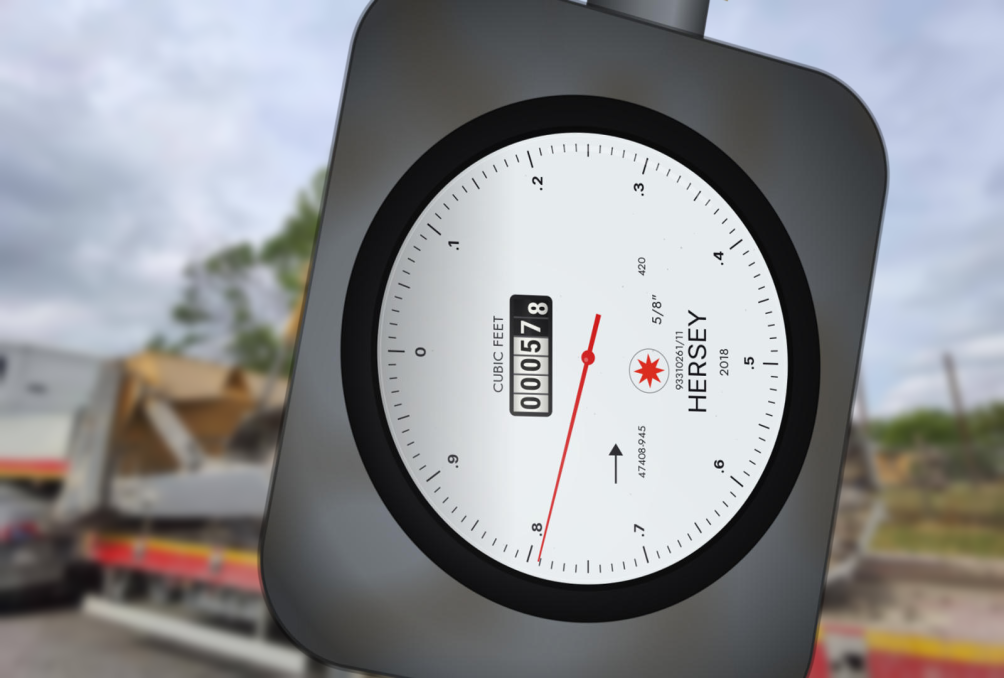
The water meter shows **577.79** ft³
